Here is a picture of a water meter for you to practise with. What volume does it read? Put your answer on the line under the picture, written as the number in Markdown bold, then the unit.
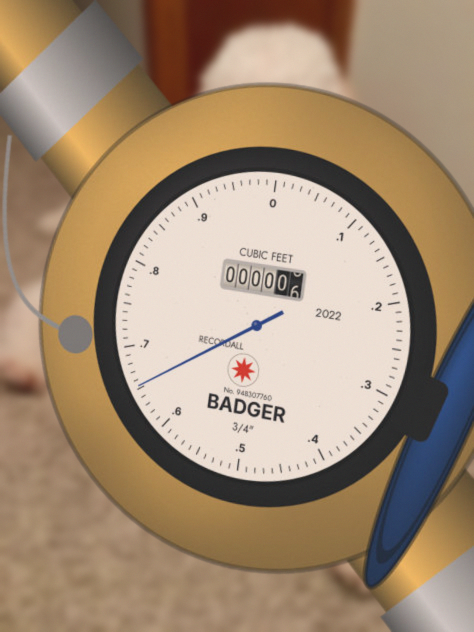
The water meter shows **5.65** ft³
